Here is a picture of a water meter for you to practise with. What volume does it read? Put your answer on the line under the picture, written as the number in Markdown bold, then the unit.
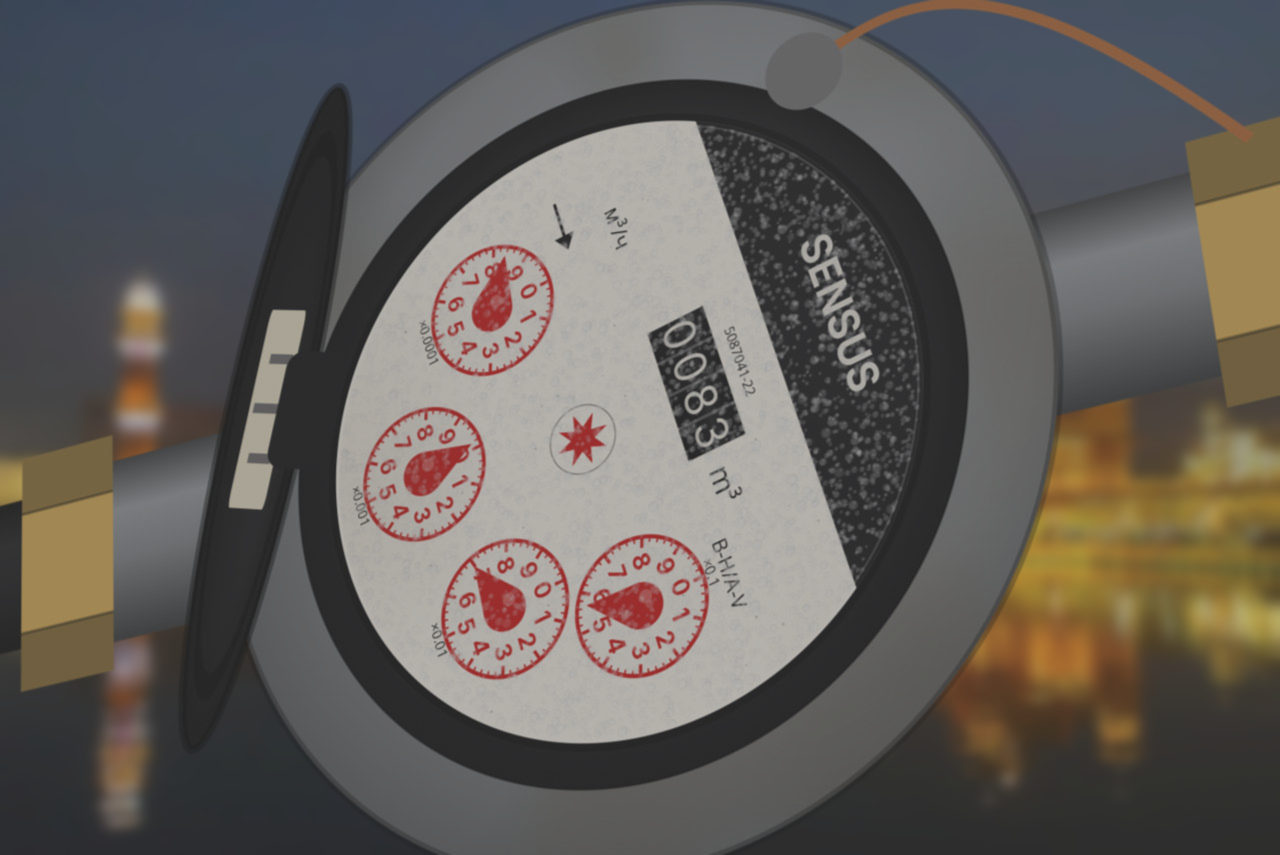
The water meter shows **83.5698** m³
